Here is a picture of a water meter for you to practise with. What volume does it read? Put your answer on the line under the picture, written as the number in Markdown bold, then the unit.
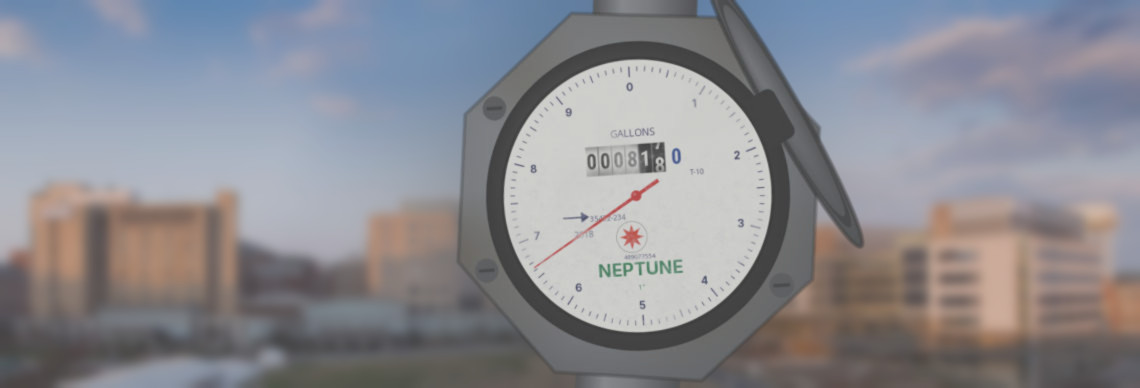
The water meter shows **8176.6** gal
